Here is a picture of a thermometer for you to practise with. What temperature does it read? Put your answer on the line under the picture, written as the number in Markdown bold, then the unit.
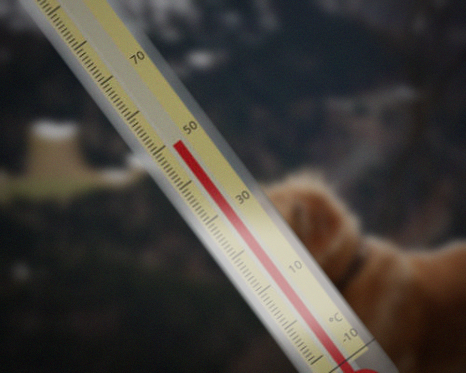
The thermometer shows **49** °C
